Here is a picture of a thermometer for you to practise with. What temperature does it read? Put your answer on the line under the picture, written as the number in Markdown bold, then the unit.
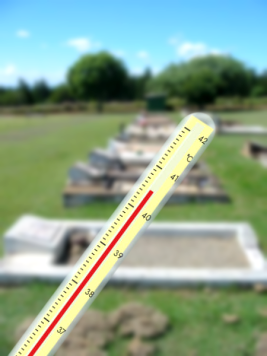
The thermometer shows **40.5** °C
